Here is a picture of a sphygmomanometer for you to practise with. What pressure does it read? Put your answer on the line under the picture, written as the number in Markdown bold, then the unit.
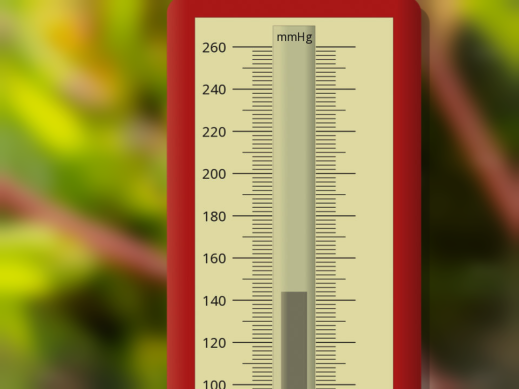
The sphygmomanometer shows **144** mmHg
